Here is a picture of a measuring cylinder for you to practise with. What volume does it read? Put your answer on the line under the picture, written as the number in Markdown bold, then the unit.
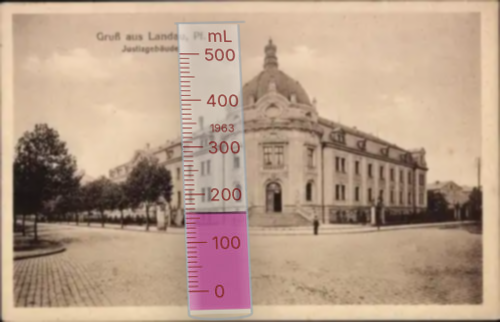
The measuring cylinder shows **160** mL
